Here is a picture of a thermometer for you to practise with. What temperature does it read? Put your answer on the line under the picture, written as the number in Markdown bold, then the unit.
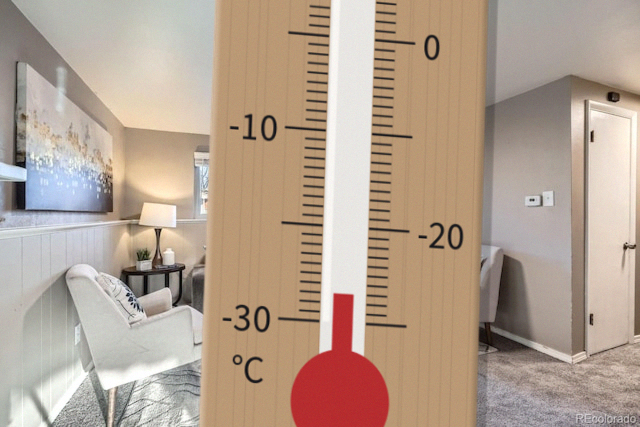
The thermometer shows **-27** °C
